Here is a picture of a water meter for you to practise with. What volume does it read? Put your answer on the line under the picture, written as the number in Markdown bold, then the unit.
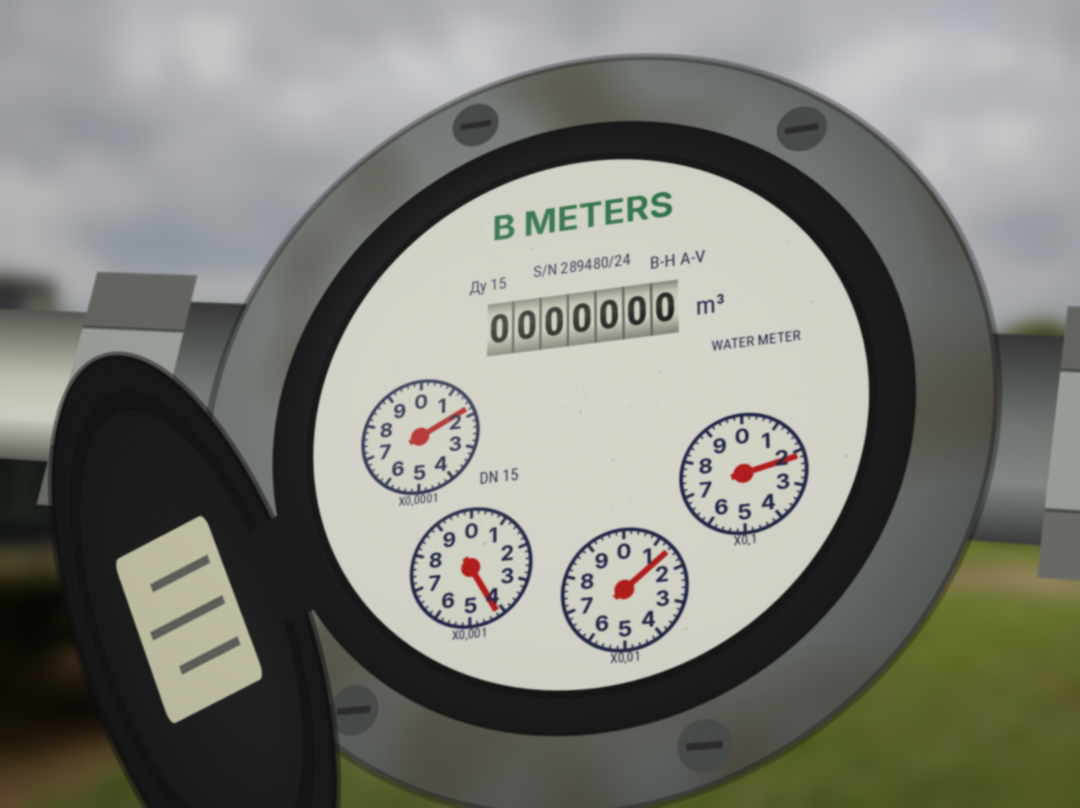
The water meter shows **0.2141** m³
